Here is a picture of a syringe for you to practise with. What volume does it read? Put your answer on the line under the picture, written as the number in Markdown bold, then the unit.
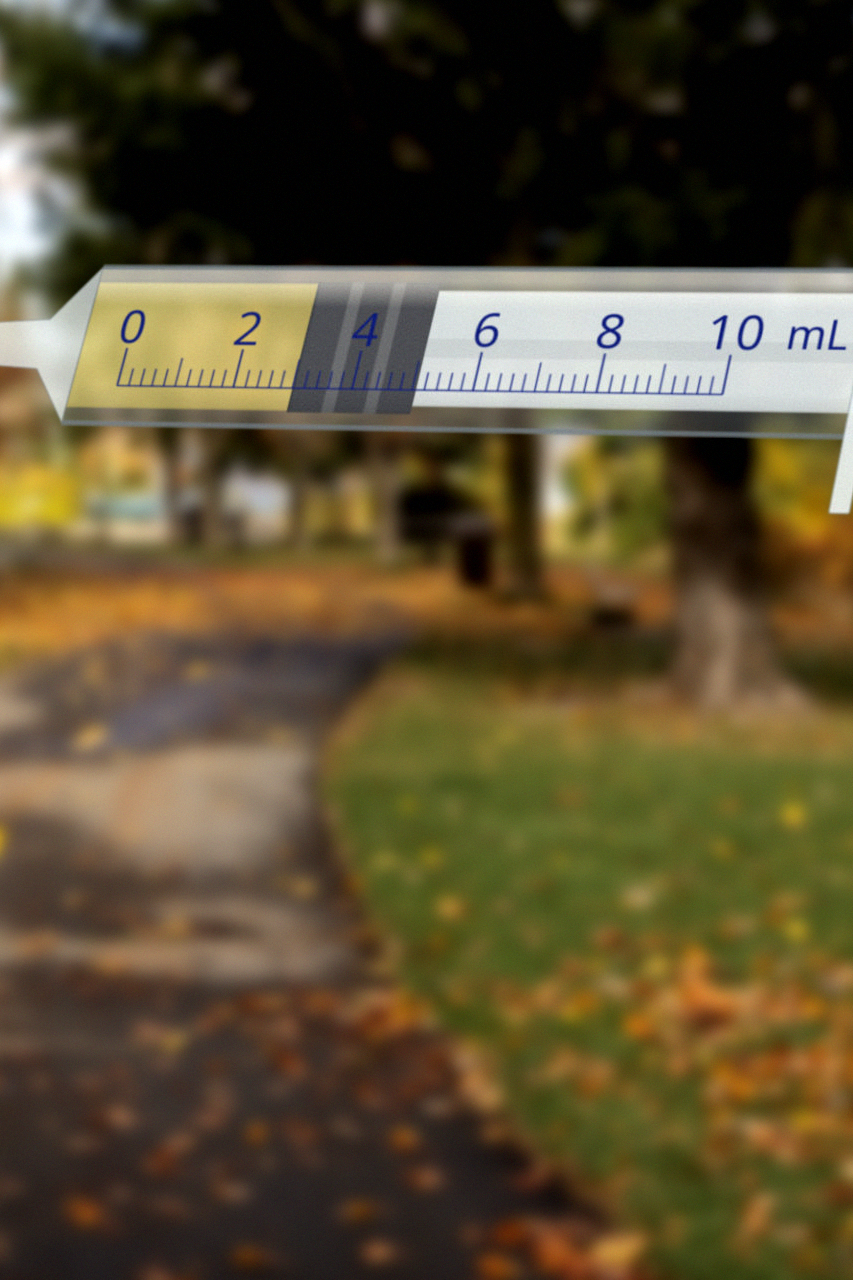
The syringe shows **3** mL
